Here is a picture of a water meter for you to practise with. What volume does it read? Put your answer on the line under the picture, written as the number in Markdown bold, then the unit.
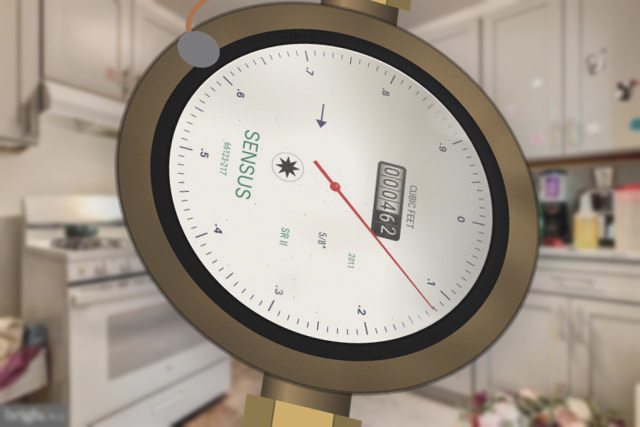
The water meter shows **462.12** ft³
